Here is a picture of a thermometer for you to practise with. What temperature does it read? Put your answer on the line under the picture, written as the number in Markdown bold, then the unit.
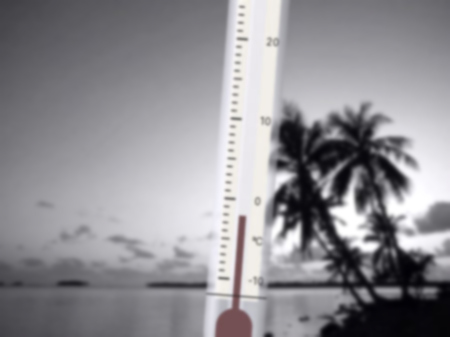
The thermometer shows **-2** °C
